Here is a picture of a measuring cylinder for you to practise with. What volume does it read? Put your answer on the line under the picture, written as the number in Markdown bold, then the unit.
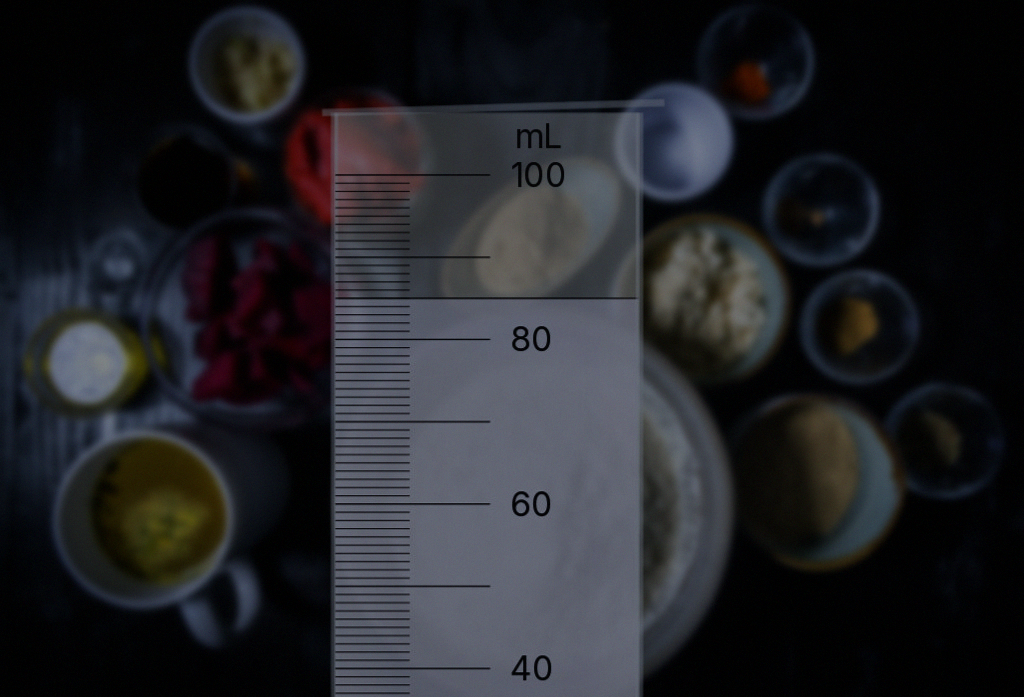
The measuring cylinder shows **85** mL
